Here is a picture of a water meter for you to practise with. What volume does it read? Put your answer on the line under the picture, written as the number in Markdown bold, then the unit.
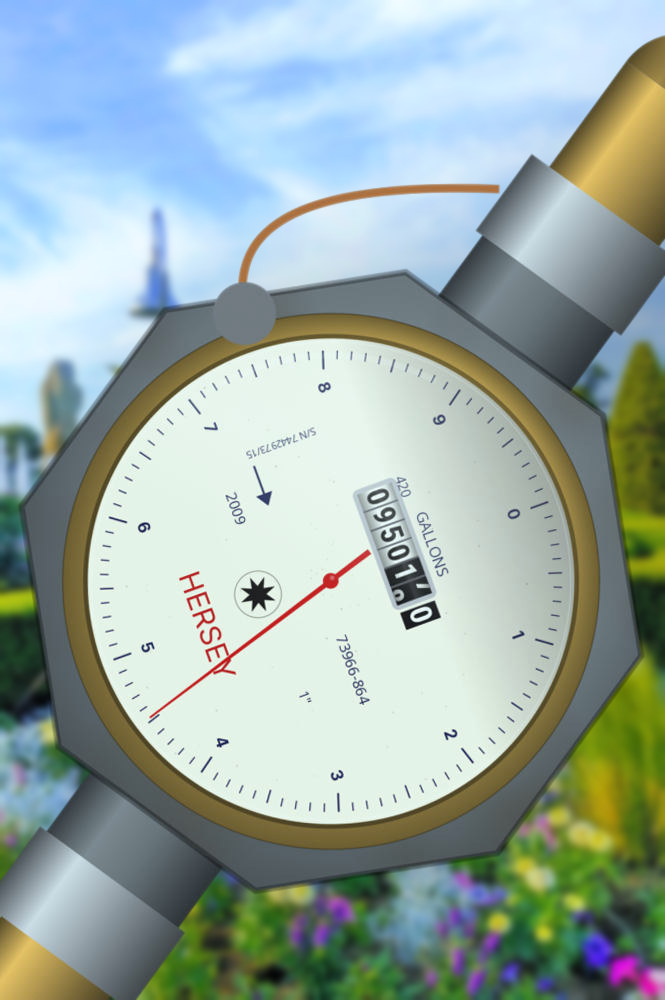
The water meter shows **950174.5** gal
